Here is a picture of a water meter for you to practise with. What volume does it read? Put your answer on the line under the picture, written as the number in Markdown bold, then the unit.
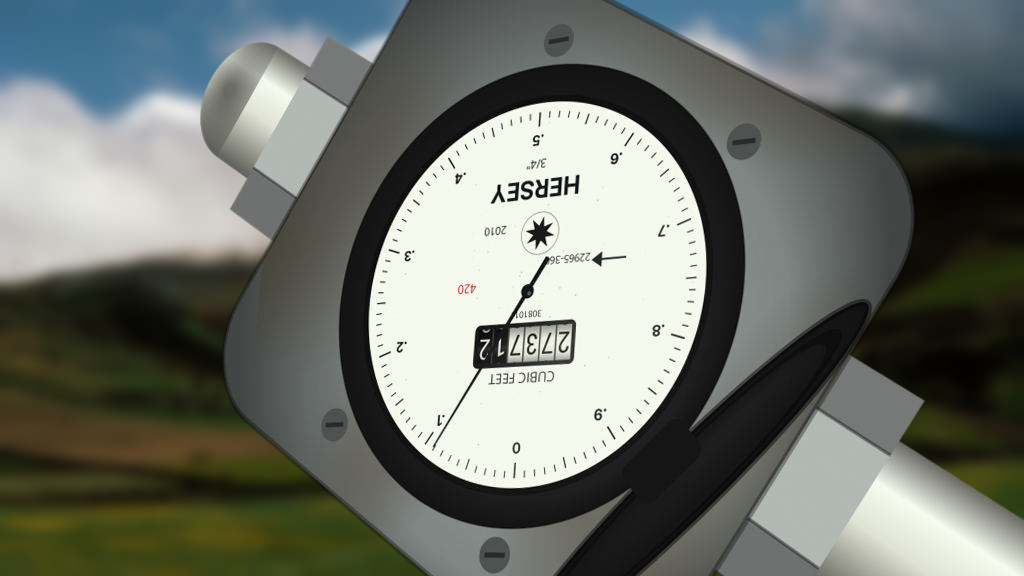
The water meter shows **273712.09** ft³
